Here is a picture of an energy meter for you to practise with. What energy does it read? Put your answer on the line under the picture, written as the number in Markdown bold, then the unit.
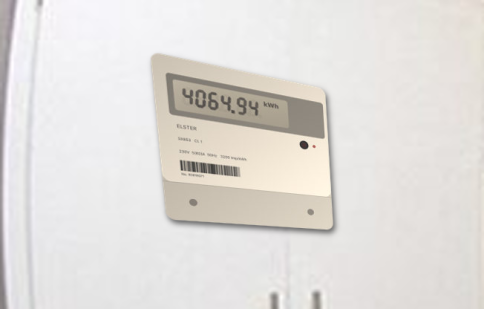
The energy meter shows **4064.94** kWh
